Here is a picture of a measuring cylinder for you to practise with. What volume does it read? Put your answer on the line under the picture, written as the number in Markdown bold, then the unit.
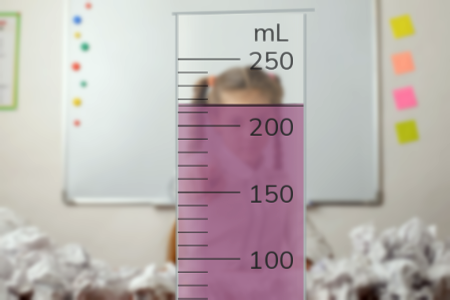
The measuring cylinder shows **215** mL
